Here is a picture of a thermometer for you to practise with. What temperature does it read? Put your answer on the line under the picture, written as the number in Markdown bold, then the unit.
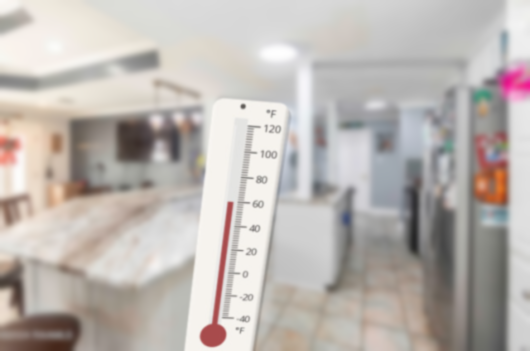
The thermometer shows **60** °F
